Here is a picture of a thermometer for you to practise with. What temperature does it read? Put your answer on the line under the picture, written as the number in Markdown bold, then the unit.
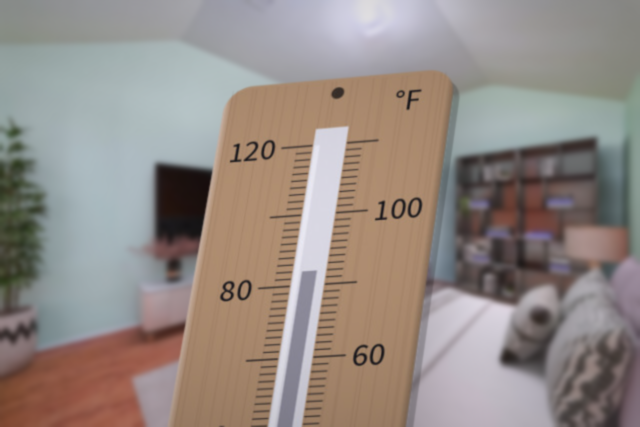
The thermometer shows **84** °F
